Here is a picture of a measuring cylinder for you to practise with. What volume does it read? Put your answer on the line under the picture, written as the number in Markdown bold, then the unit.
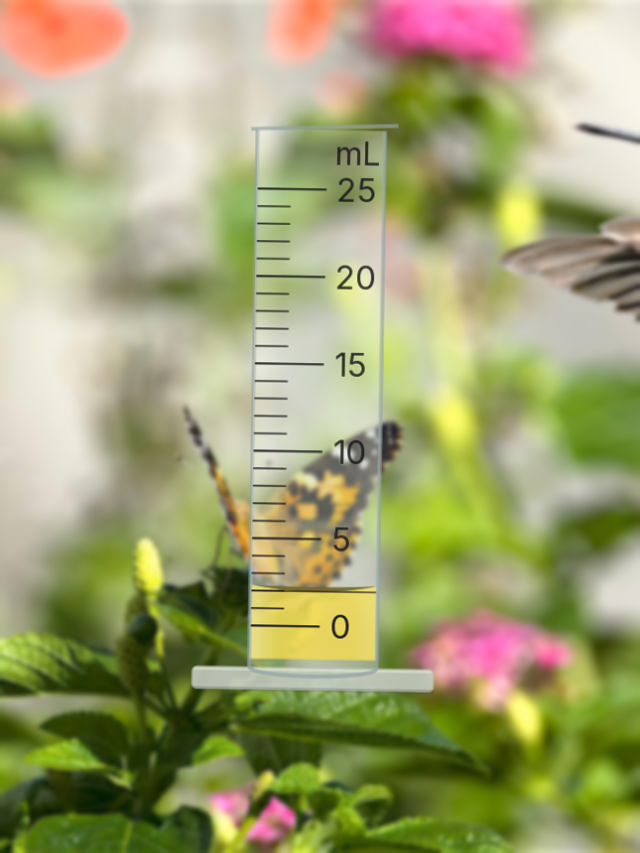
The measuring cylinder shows **2** mL
